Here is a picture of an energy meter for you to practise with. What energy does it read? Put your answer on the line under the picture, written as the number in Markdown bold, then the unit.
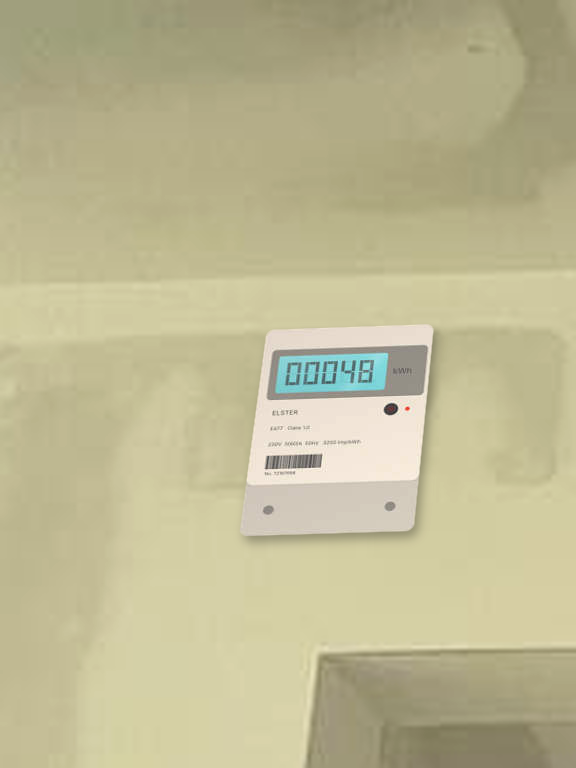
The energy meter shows **48** kWh
